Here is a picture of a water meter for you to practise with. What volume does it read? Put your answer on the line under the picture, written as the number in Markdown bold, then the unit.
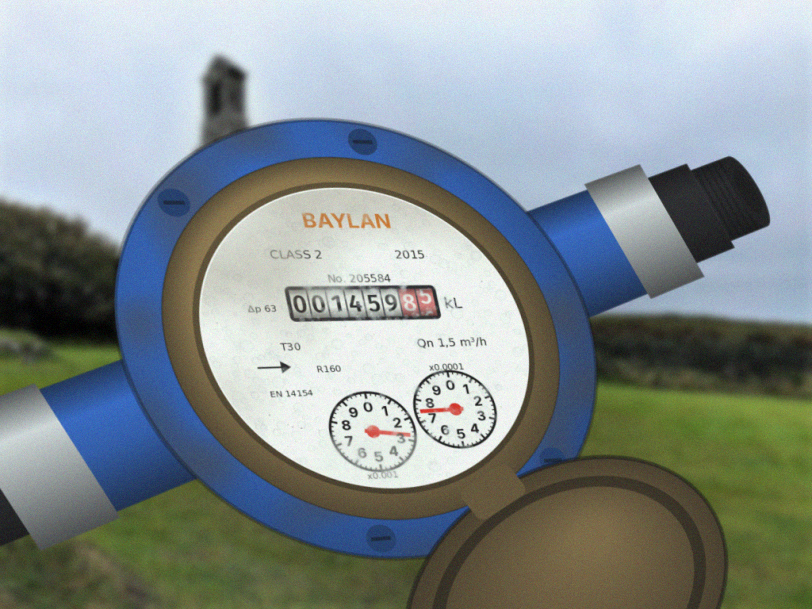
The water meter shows **1459.8527** kL
